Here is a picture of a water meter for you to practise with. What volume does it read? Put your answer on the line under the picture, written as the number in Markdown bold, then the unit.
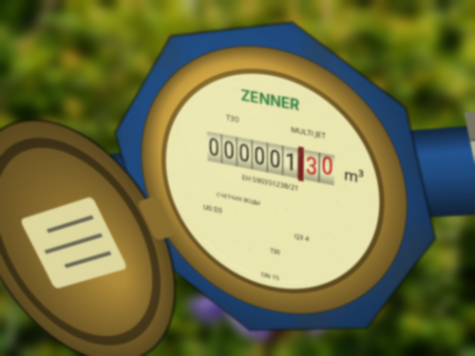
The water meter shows **1.30** m³
